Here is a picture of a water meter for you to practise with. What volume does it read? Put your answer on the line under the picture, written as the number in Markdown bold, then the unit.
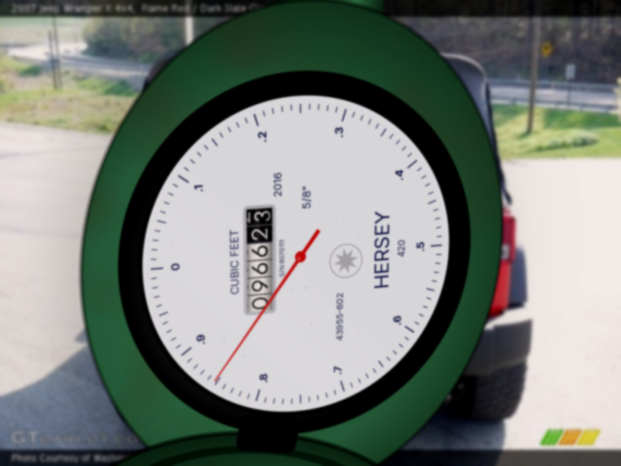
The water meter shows **96622.85** ft³
